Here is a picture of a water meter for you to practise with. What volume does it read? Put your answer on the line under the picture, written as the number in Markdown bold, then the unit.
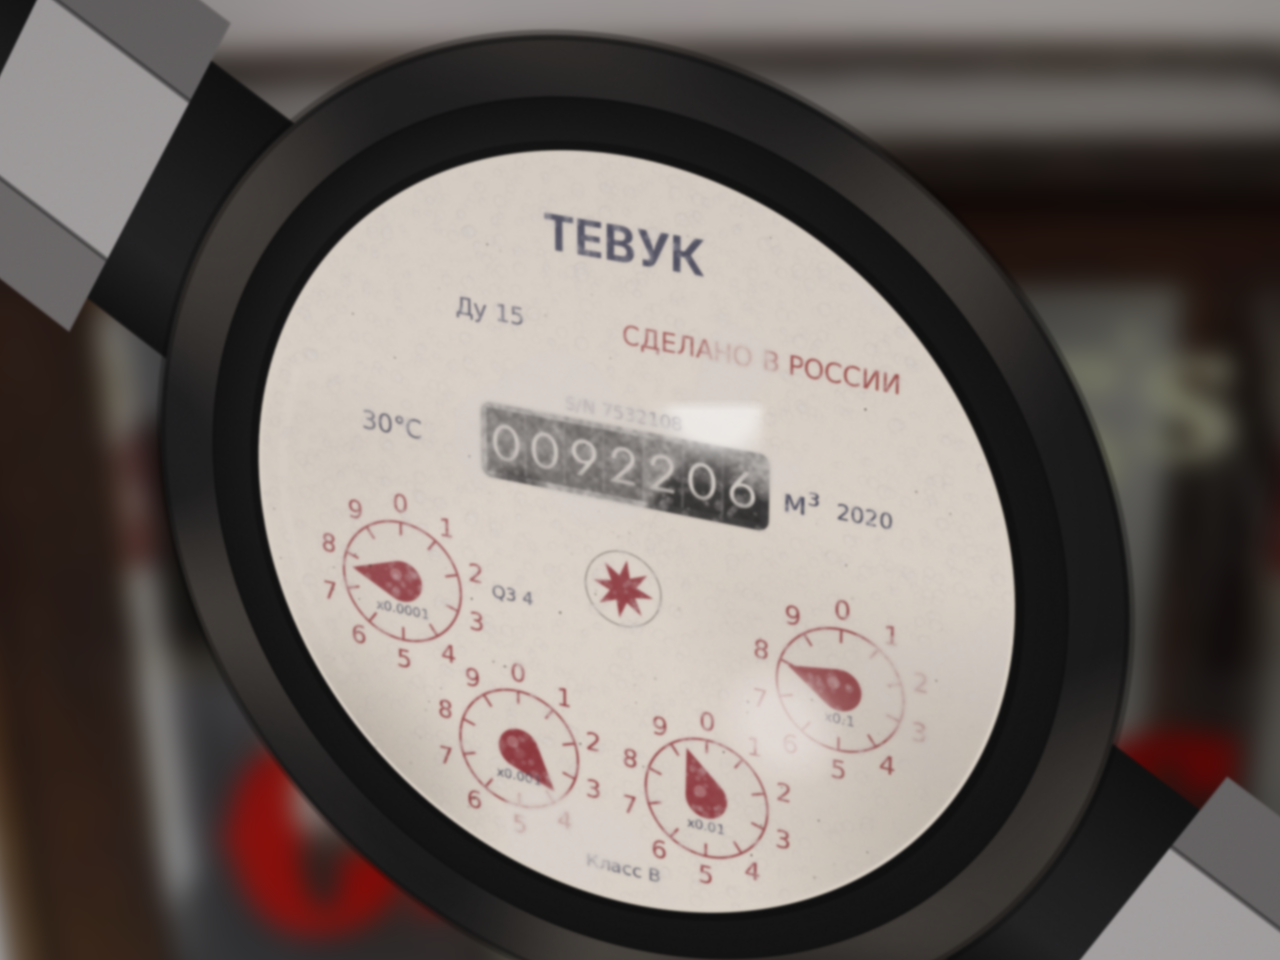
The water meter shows **92206.7937** m³
